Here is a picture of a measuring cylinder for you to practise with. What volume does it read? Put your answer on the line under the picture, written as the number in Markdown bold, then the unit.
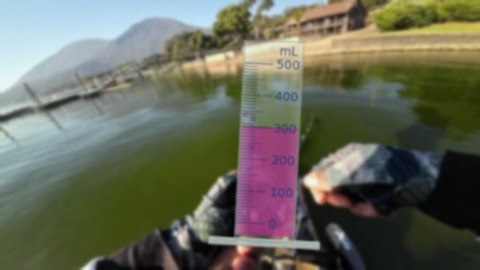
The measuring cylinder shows **300** mL
